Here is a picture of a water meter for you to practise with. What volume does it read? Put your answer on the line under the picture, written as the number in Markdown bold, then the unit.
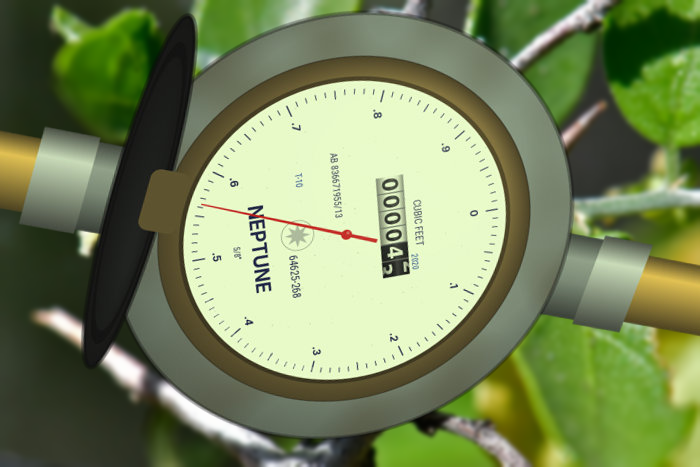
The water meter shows **42.56** ft³
